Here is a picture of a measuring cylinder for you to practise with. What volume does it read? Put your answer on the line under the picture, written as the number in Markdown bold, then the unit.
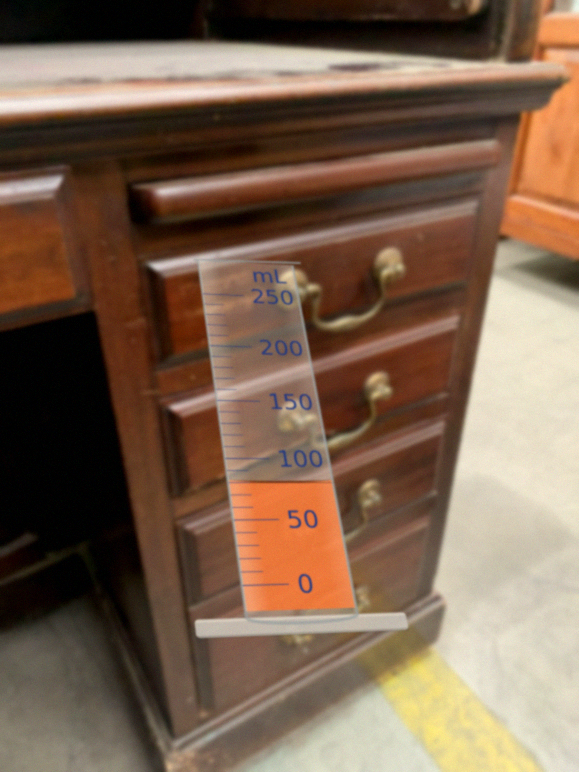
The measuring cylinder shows **80** mL
